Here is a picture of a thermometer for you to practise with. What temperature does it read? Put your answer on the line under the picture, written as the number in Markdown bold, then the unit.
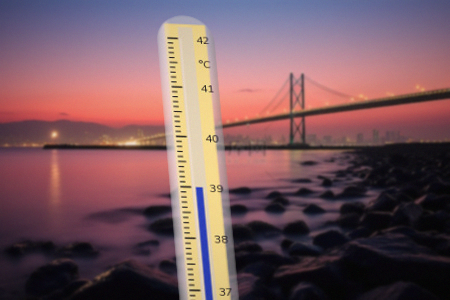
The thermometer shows **39** °C
